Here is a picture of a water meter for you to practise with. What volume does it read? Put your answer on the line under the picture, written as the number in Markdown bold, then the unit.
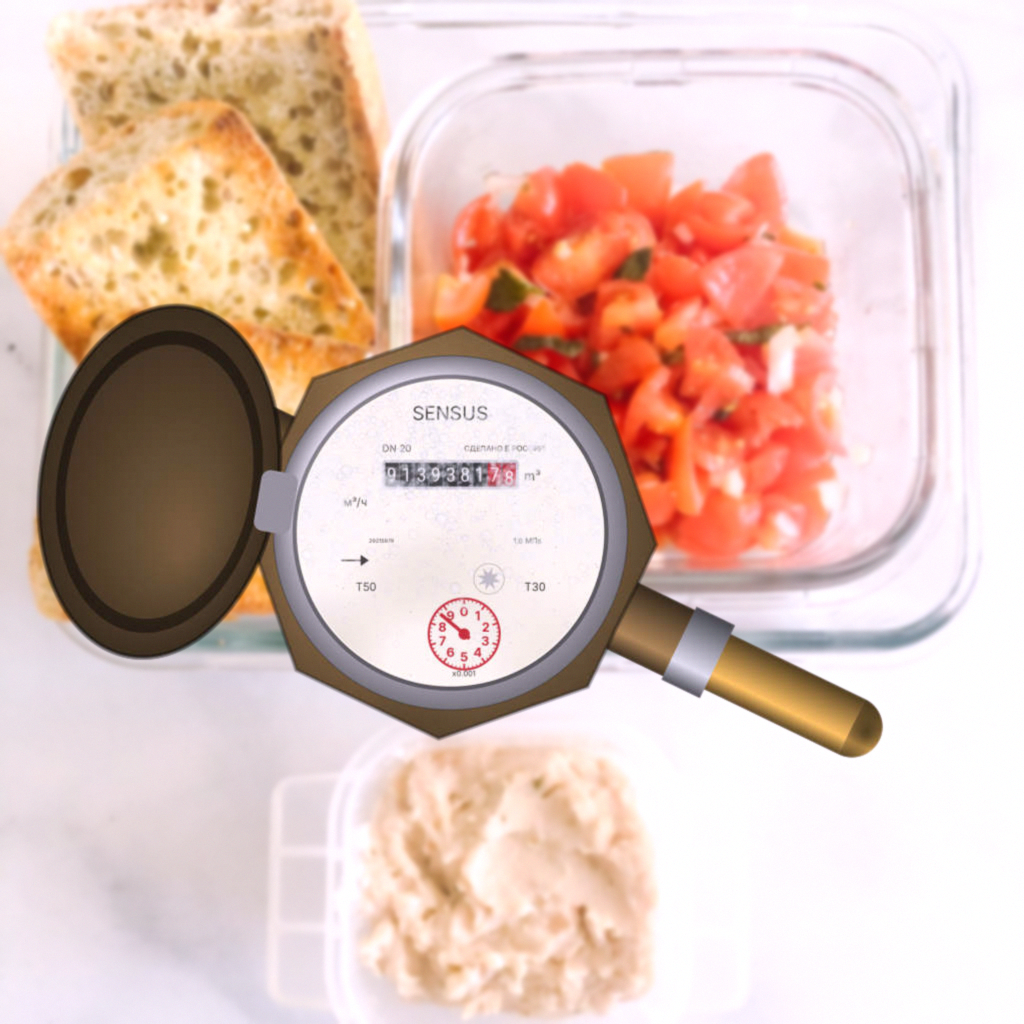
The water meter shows **9139381.778** m³
